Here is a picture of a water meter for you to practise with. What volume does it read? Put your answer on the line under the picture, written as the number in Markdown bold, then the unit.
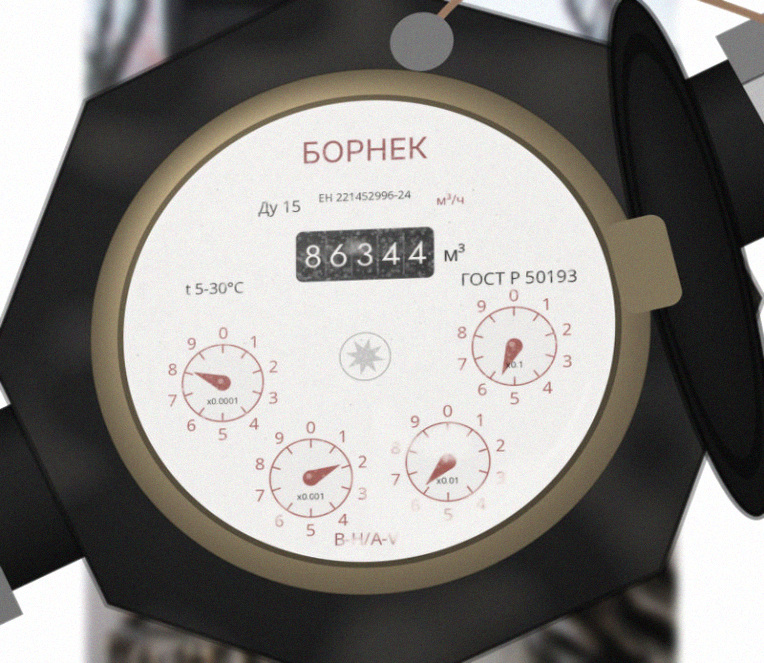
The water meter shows **86344.5618** m³
